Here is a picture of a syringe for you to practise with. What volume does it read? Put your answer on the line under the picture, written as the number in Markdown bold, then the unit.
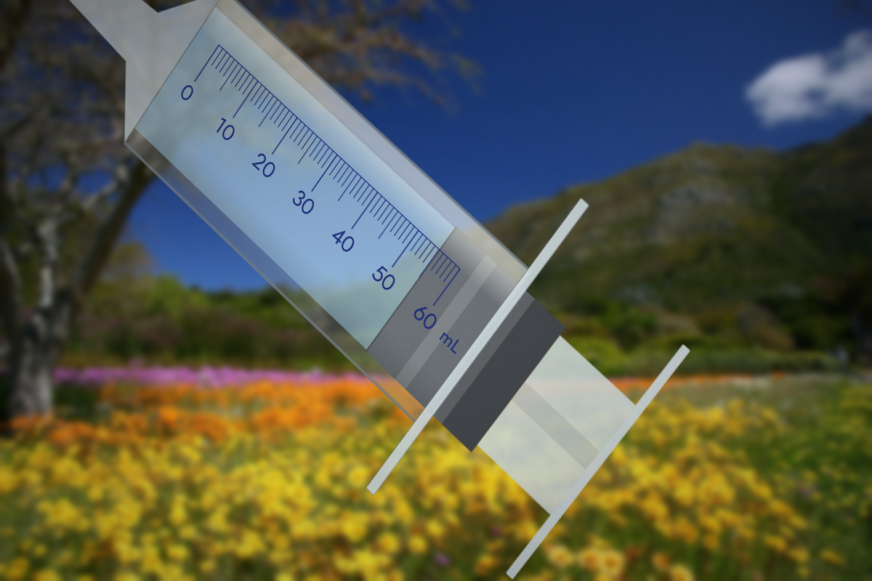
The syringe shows **55** mL
